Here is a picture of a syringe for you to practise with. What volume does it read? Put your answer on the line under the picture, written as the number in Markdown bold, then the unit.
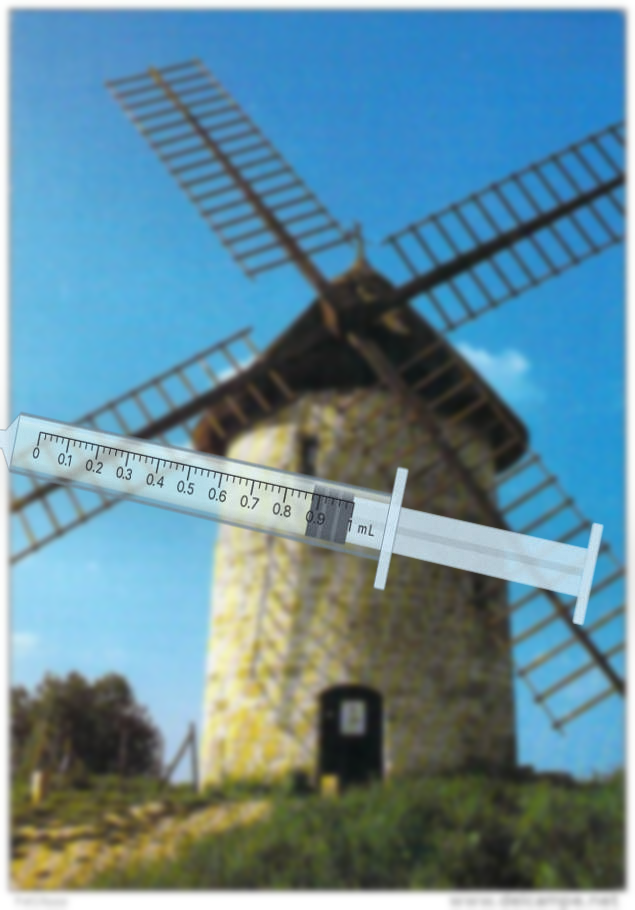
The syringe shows **0.88** mL
